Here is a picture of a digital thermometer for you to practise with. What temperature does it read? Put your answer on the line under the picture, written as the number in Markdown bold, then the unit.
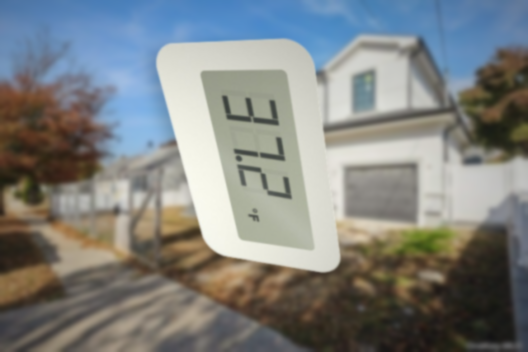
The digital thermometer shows **37.2** °F
